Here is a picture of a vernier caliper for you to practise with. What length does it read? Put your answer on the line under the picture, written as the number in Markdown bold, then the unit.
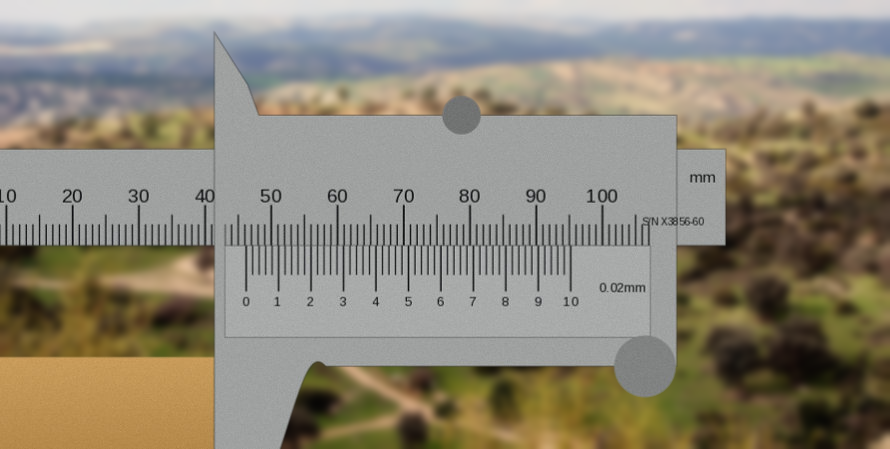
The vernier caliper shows **46.2** mm
